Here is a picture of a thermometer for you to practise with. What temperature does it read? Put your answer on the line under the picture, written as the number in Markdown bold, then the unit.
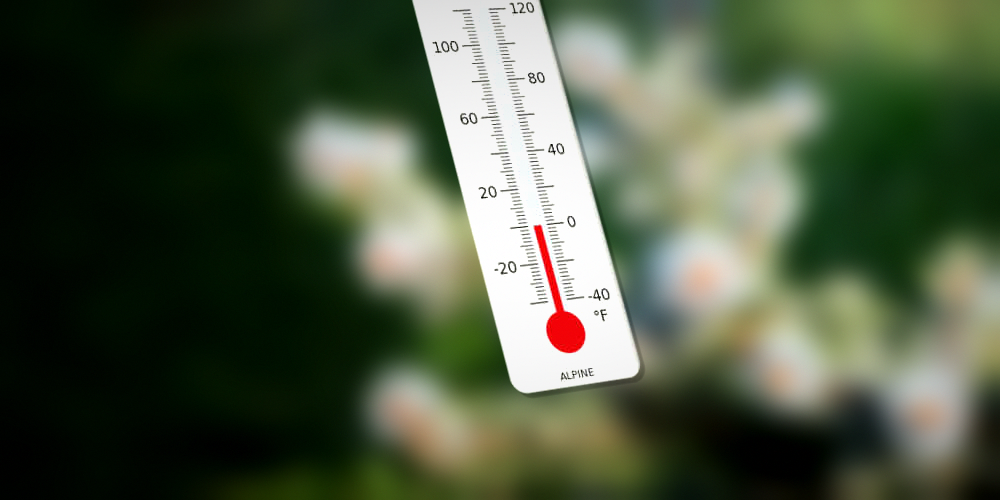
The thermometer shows **0** °F
